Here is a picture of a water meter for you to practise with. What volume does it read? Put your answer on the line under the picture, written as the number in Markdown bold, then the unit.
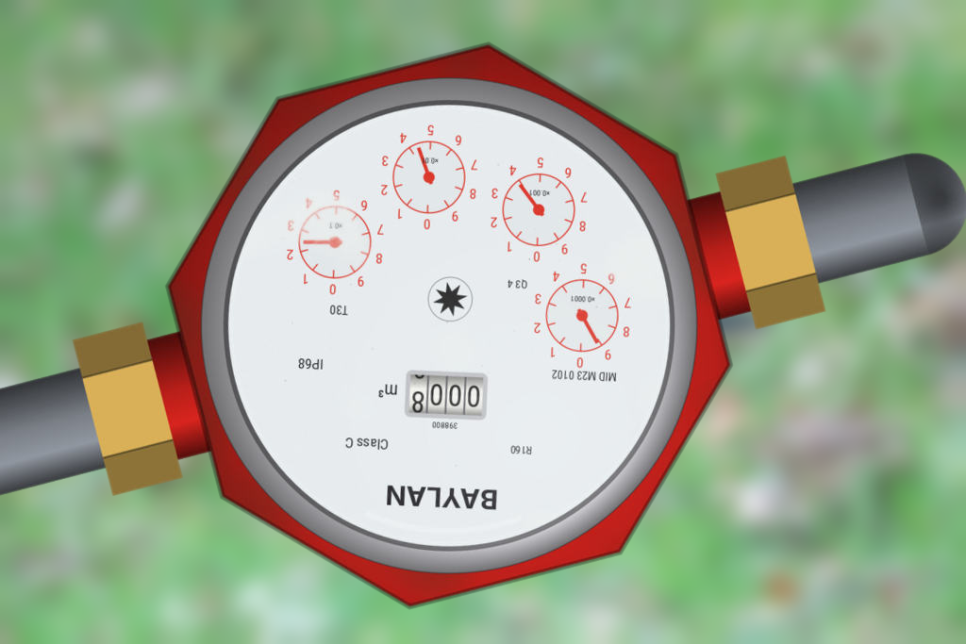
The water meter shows **8.2439** m³
